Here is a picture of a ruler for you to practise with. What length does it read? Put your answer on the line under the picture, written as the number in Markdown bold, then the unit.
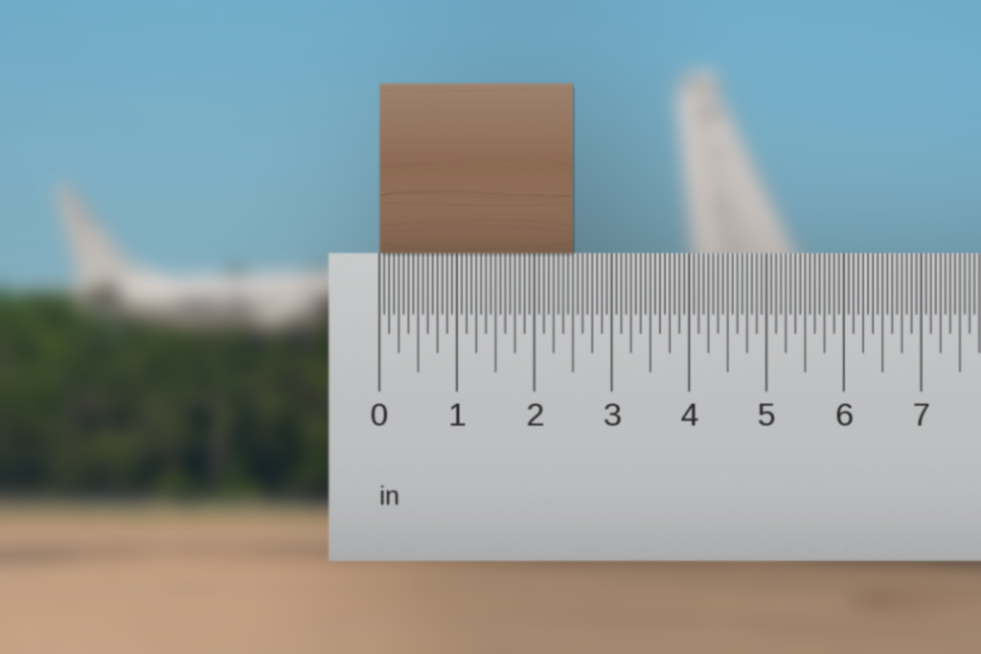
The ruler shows **2.5** in
